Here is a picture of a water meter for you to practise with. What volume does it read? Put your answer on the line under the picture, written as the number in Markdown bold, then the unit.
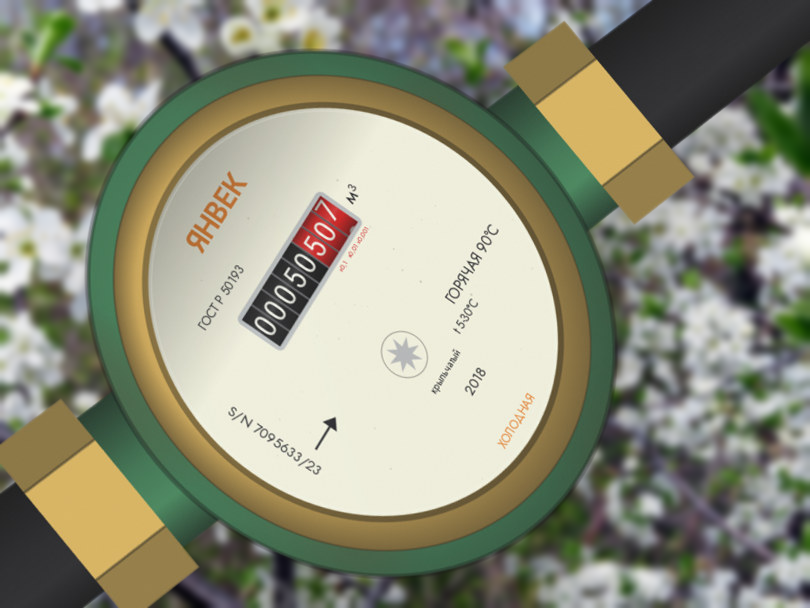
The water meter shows **50.507** m³
